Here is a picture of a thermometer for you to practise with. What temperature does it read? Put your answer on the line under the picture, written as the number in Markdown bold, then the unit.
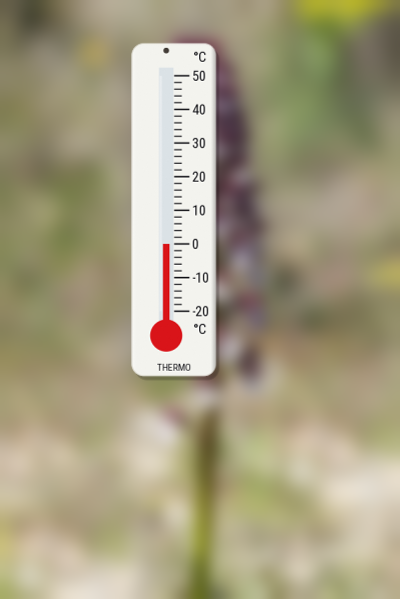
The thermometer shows **0** °C
